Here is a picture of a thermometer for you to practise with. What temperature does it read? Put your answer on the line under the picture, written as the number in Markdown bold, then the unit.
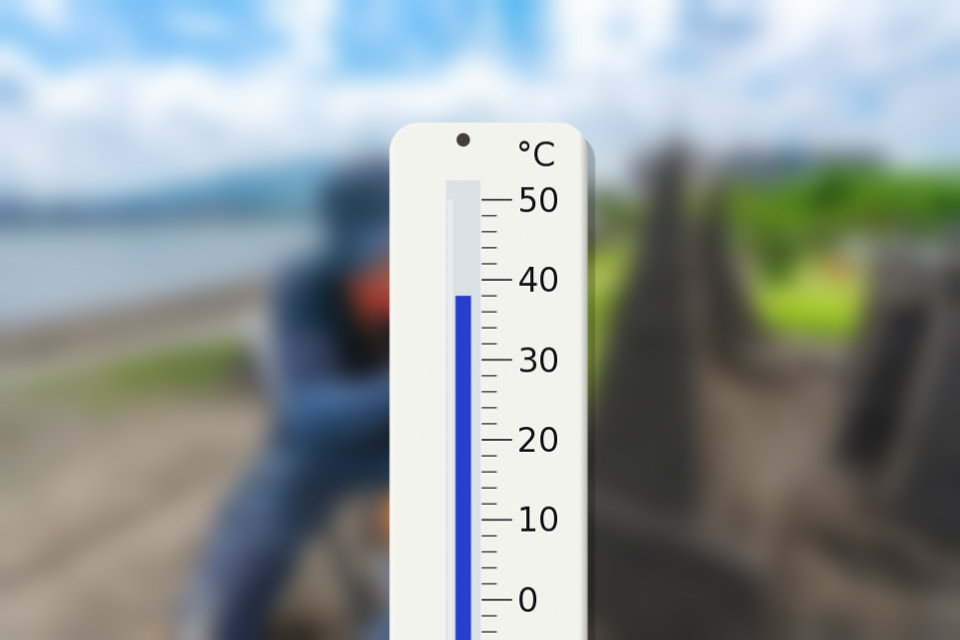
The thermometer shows **38** °C
